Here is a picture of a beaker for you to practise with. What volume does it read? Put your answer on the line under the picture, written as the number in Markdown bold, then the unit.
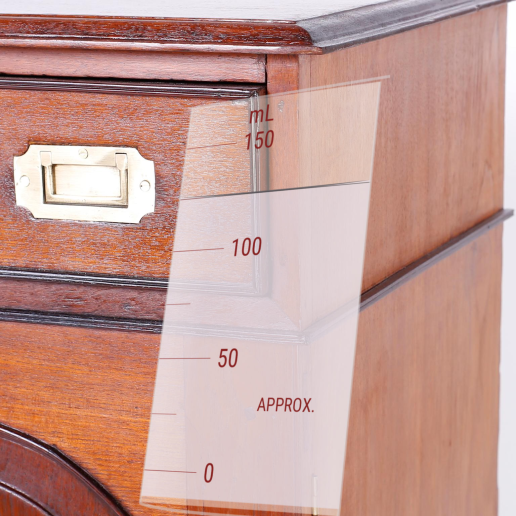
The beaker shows **125** mL
